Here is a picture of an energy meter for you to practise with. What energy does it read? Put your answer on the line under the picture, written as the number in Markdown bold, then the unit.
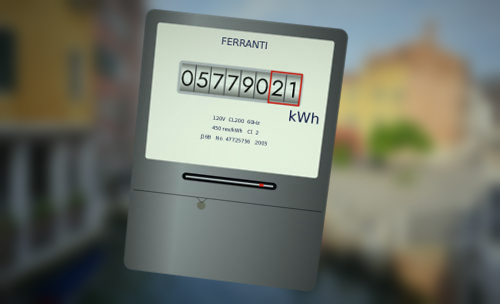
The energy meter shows **57790.21** kWh
